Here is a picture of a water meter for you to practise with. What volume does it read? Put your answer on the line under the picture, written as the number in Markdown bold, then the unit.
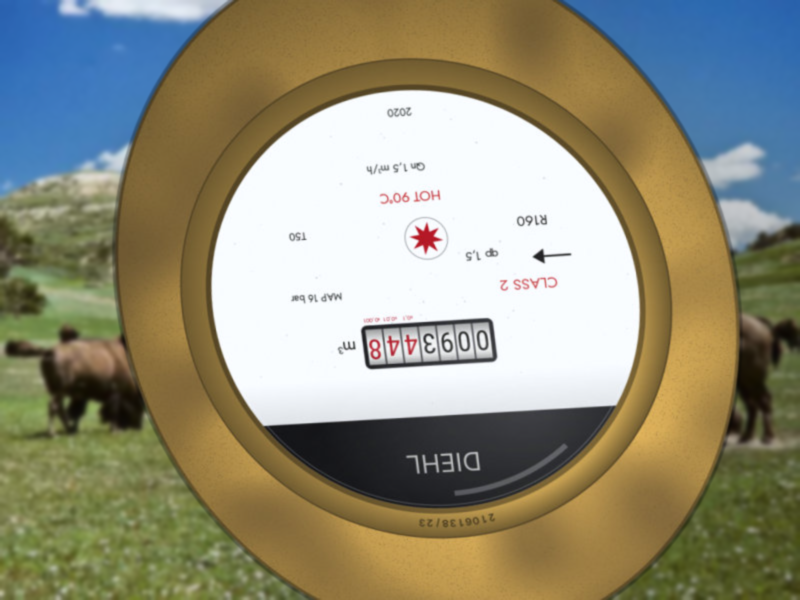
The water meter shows **93.448** m³
